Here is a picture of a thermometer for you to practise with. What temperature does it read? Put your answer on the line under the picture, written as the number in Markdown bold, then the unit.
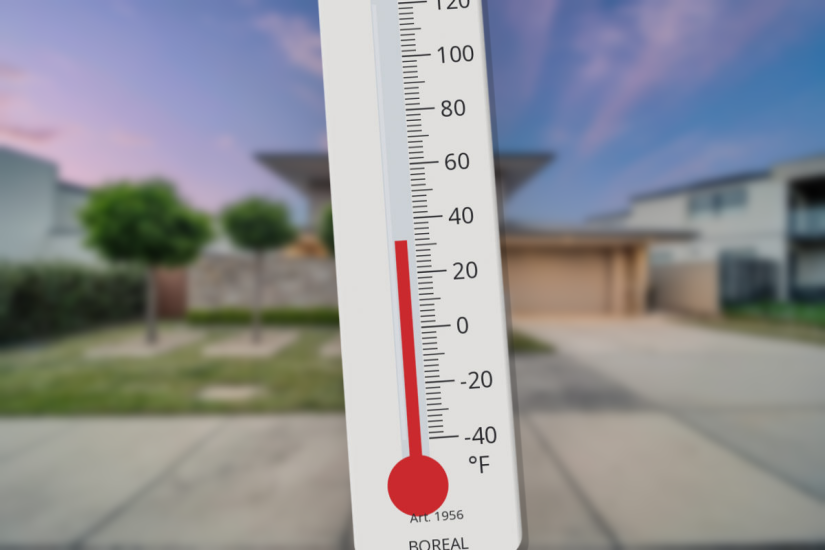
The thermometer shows **32** °F
